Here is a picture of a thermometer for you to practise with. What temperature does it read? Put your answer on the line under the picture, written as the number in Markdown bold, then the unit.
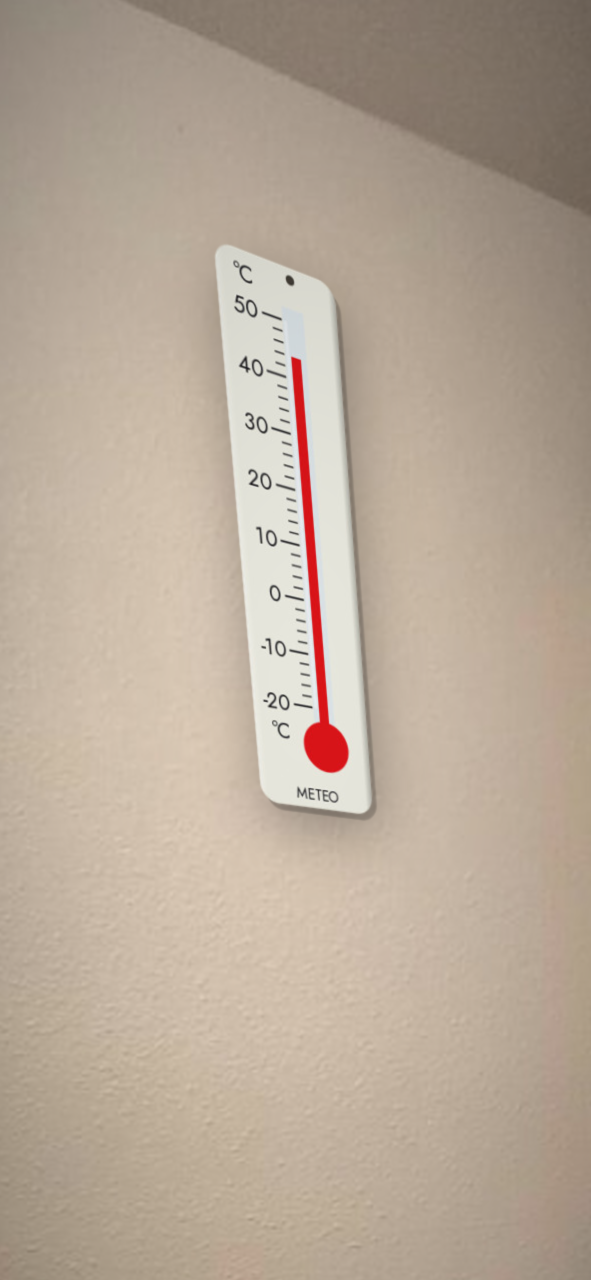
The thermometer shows **44** °C
